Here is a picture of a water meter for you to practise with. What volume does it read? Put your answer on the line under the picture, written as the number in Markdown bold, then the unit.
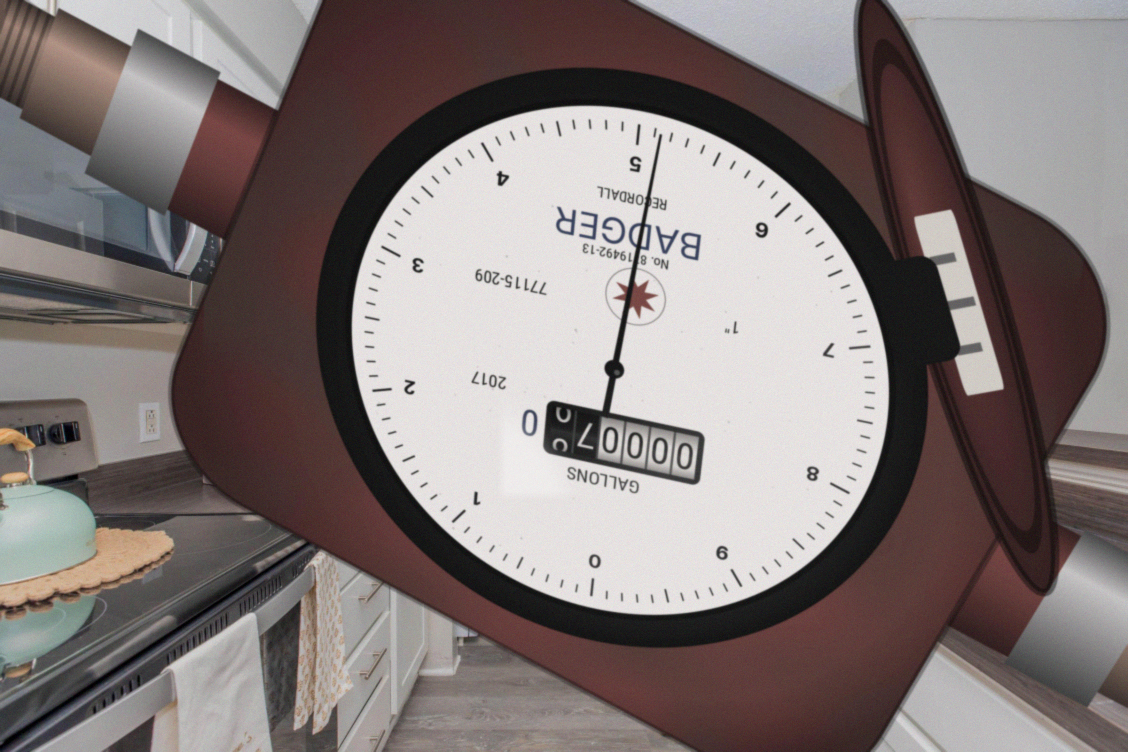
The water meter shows **785.1** gal
